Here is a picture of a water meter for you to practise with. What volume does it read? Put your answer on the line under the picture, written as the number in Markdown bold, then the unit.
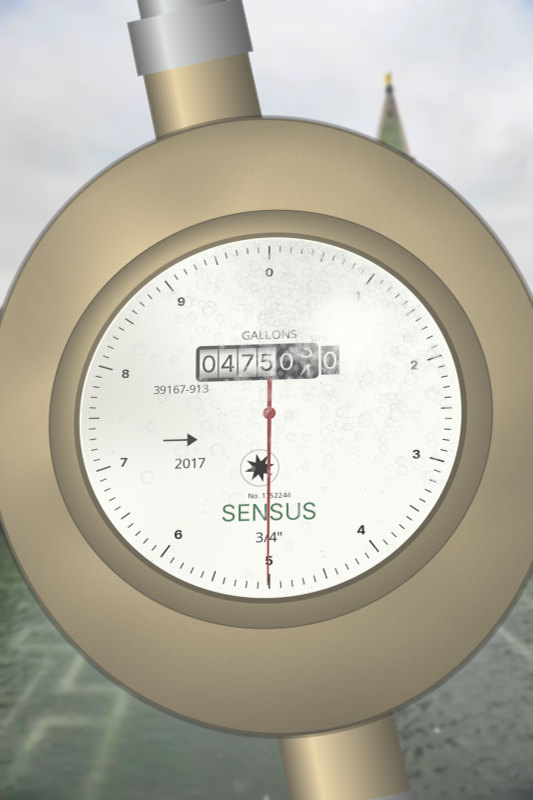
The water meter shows **475035.0** gal
